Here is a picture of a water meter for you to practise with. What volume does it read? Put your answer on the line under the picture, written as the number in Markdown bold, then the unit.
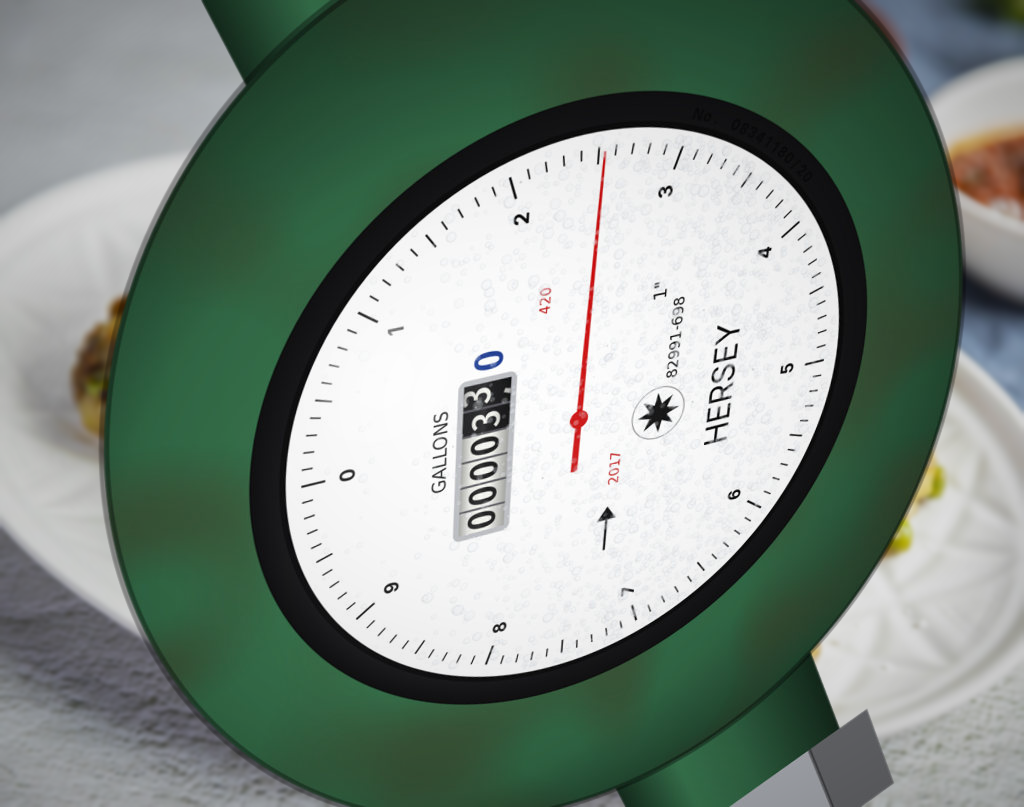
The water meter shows **332.5** gal
